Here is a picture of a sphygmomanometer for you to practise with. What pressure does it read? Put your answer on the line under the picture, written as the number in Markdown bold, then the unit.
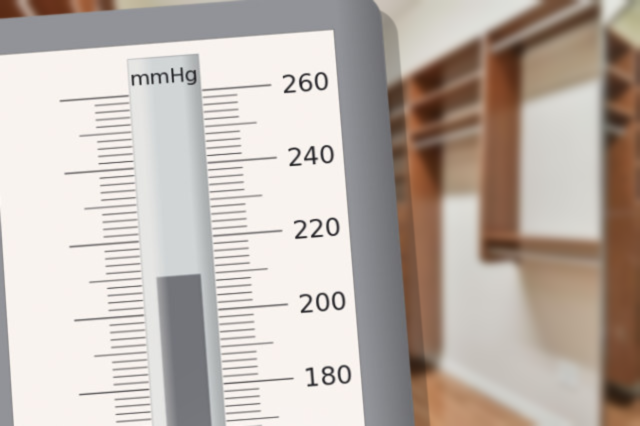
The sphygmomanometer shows **210** mmHg
